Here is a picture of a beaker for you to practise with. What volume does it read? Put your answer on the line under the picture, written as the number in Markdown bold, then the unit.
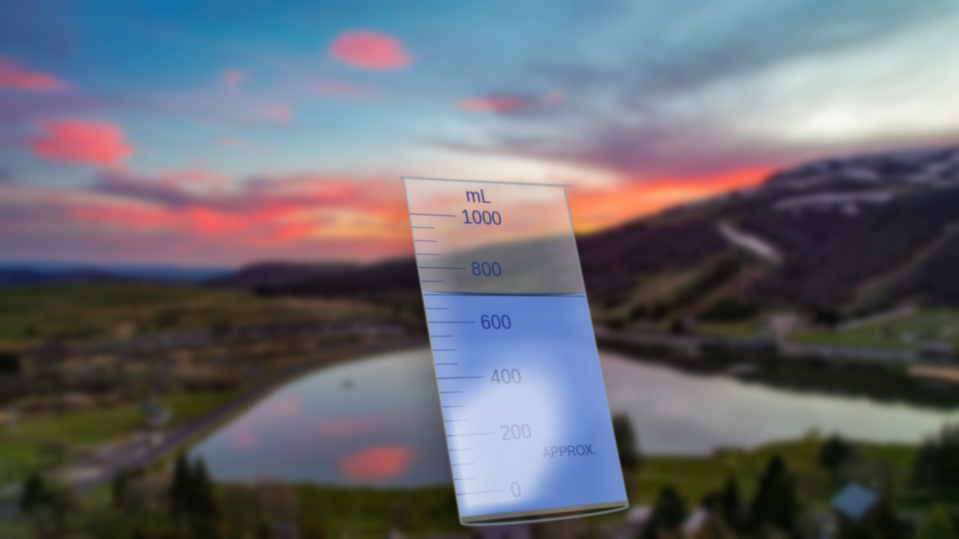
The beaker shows **700** mL
